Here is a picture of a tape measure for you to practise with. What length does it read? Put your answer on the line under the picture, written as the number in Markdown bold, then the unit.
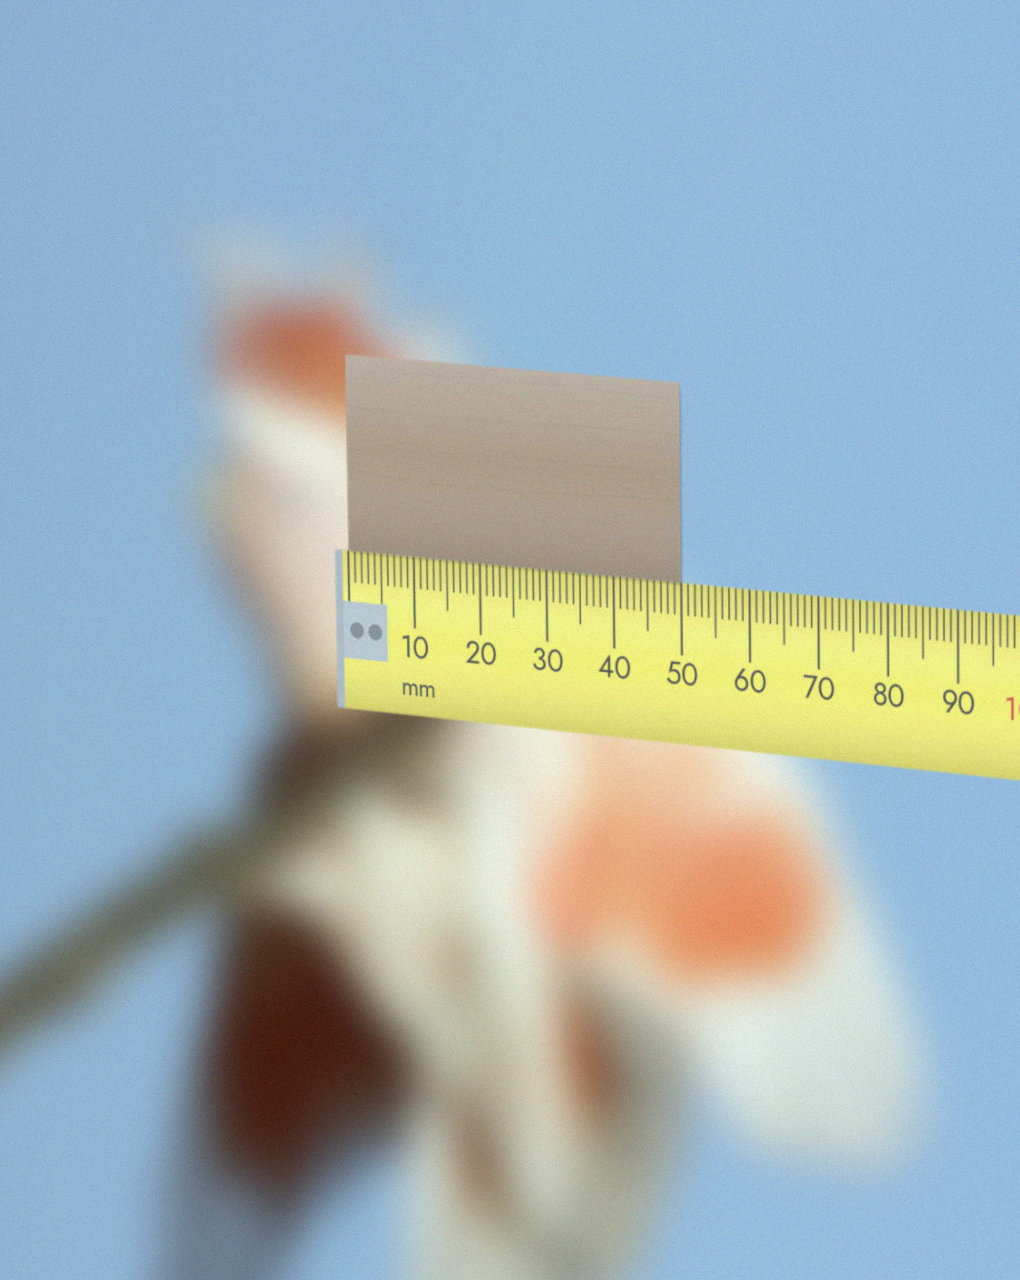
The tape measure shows **50** mm
